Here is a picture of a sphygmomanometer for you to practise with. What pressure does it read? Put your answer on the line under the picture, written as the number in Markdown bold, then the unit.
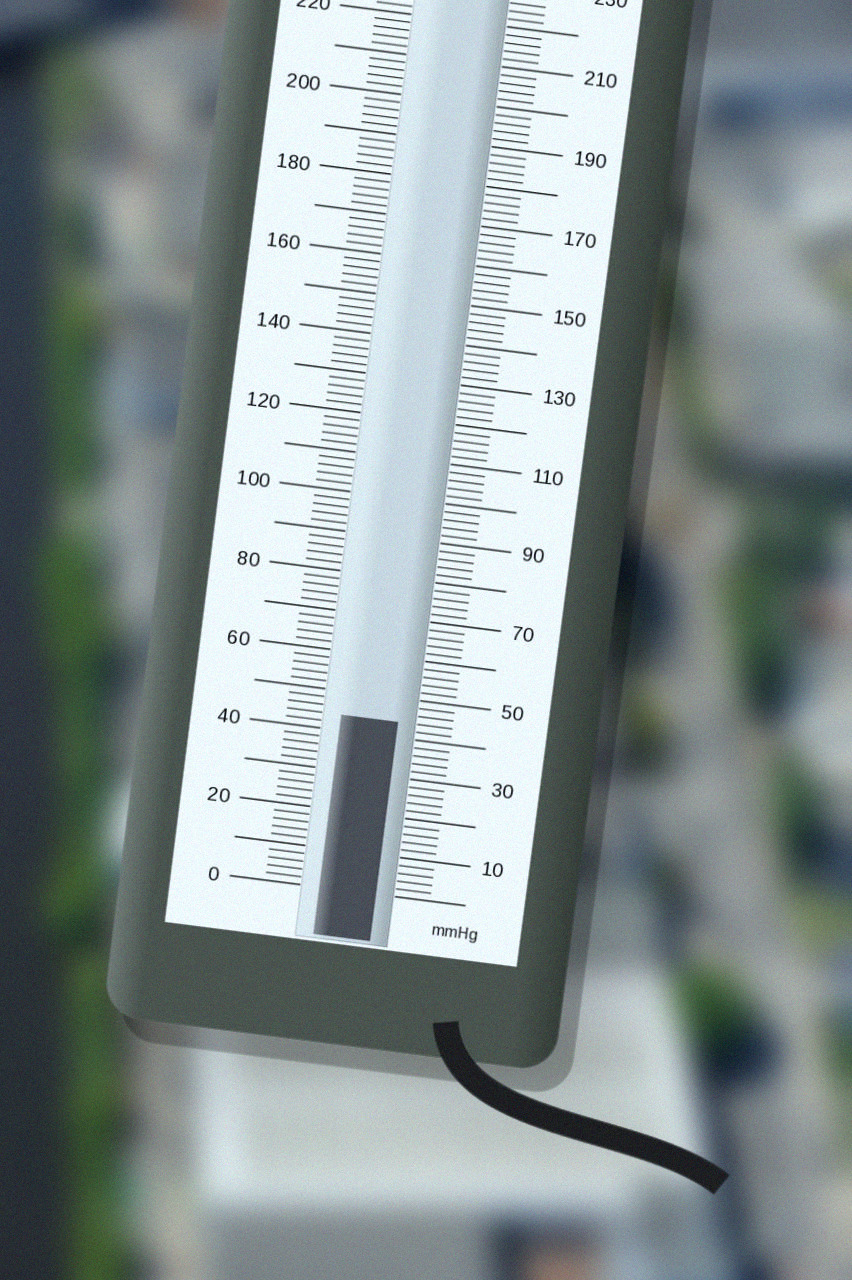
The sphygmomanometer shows **44** mmHg
